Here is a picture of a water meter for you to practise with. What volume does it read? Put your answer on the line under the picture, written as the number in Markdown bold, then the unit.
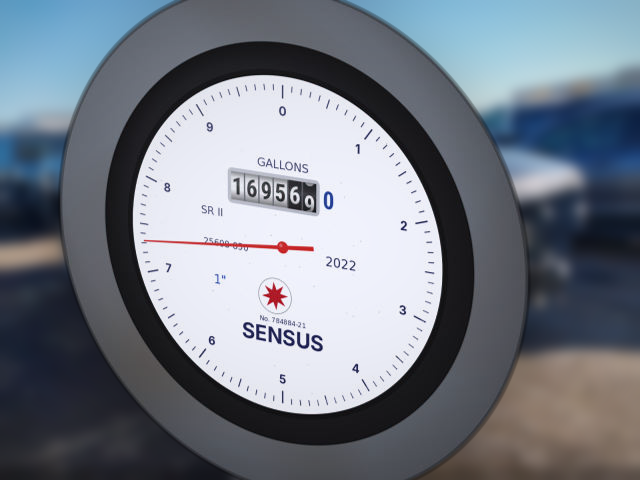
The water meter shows **1695687.3** gal
